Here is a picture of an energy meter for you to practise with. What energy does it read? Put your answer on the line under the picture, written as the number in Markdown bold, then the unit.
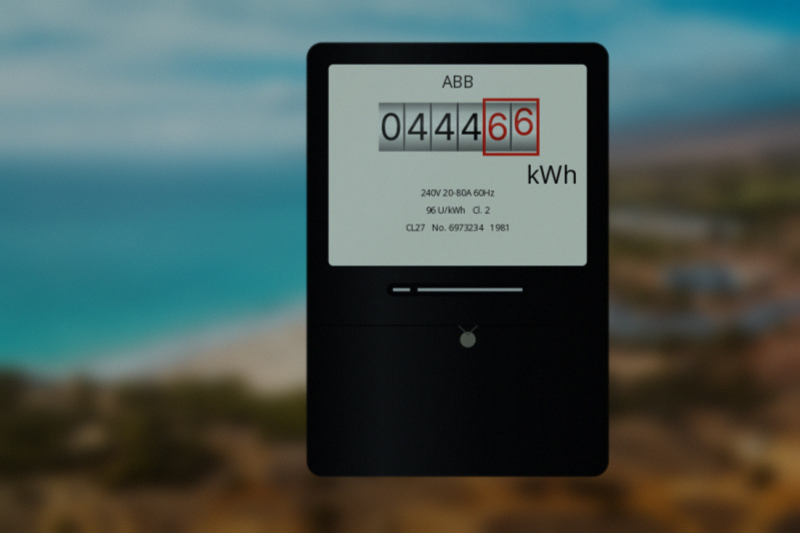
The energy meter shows **444.66** kWh
